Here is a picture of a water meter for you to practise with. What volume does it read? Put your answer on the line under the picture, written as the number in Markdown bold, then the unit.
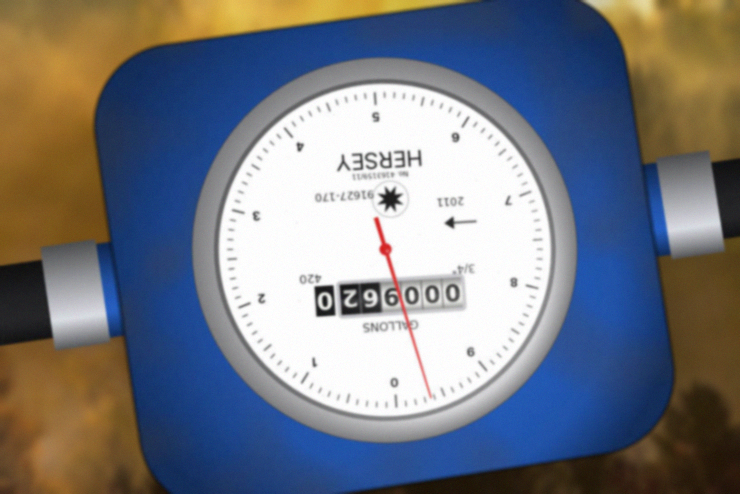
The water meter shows **9619.6** gal
